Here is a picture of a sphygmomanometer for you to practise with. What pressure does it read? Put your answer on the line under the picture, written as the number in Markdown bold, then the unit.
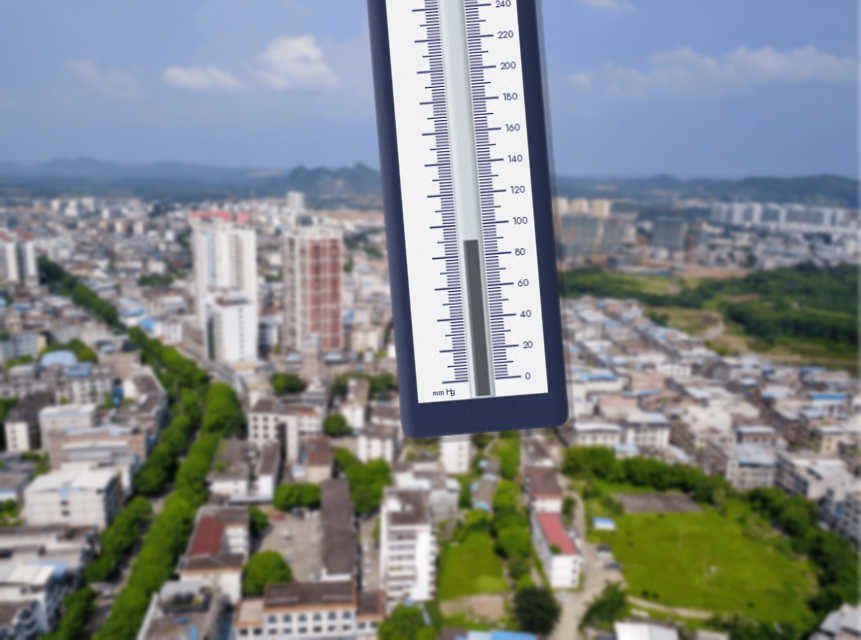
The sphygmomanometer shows **90** mmHg
